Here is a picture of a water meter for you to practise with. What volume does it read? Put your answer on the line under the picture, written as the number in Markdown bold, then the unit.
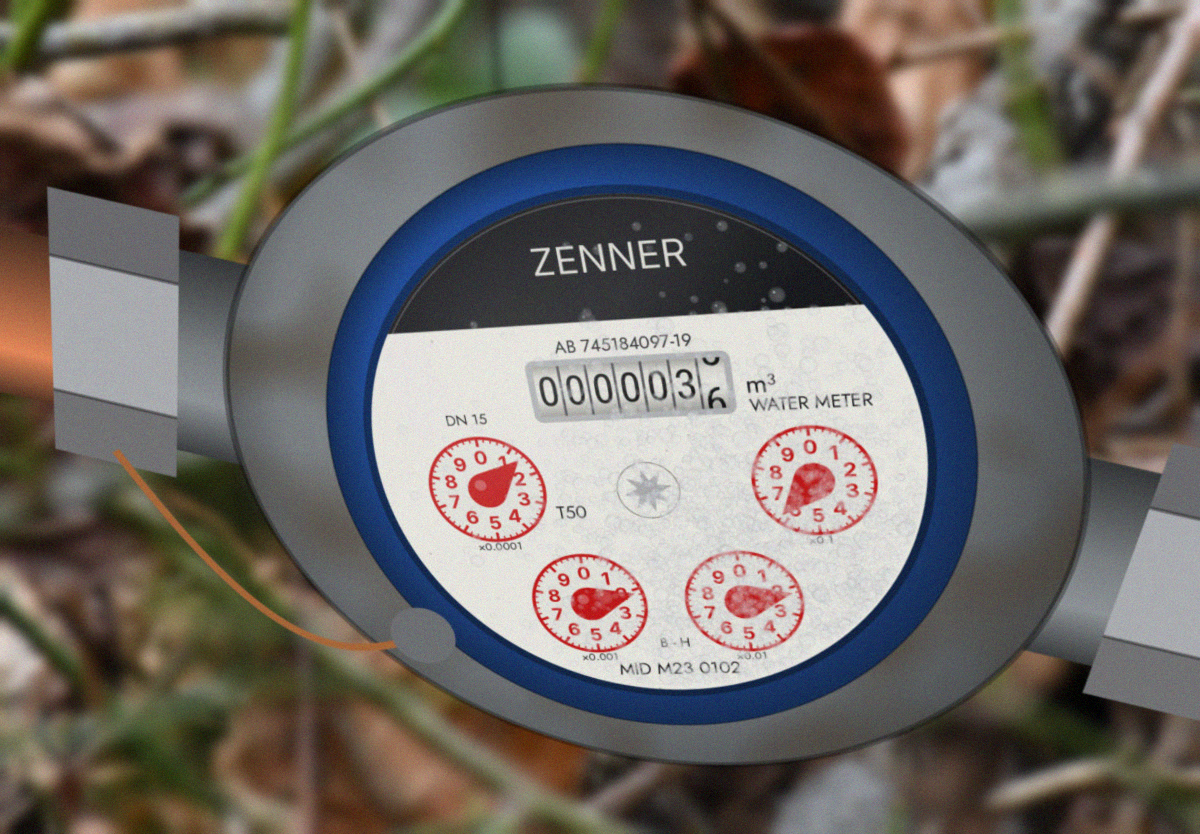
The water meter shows **35.6221** m³
